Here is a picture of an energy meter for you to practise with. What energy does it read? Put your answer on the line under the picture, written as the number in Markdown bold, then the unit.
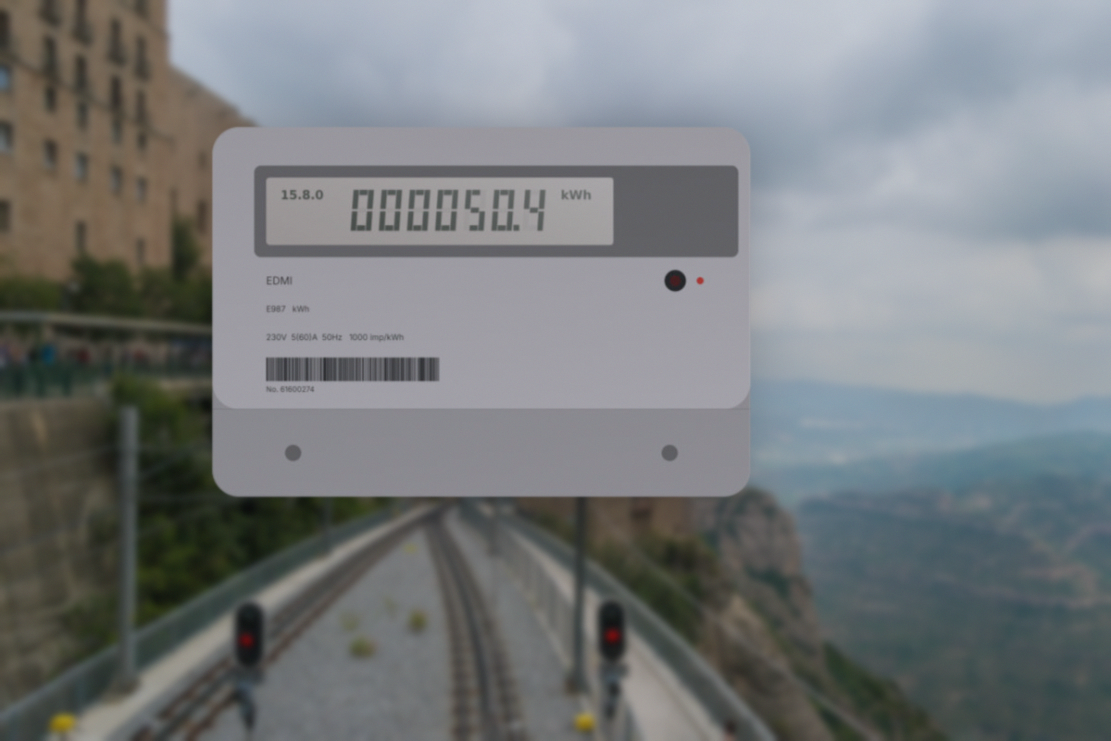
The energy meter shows **50.4** kWh
